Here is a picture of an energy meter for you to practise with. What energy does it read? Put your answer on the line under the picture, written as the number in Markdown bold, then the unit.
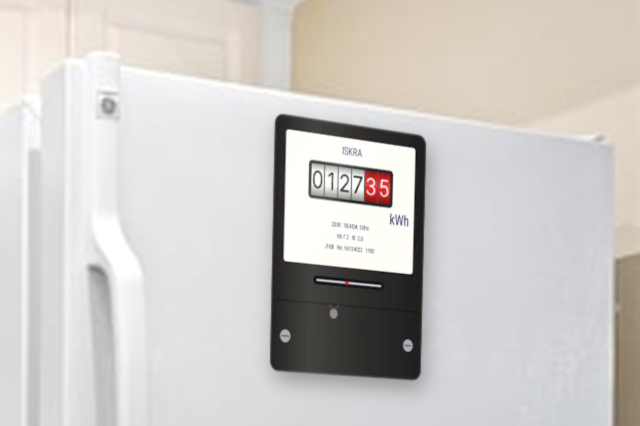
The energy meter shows **127.35** kWh
